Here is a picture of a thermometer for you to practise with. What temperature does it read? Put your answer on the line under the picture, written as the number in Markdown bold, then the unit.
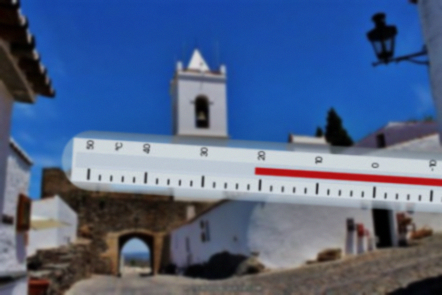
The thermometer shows **21** °C
